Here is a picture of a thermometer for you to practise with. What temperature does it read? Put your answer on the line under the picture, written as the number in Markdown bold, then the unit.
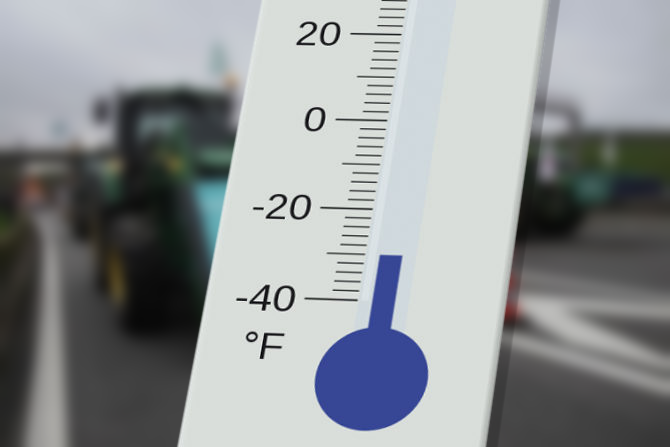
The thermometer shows **-30** °F
